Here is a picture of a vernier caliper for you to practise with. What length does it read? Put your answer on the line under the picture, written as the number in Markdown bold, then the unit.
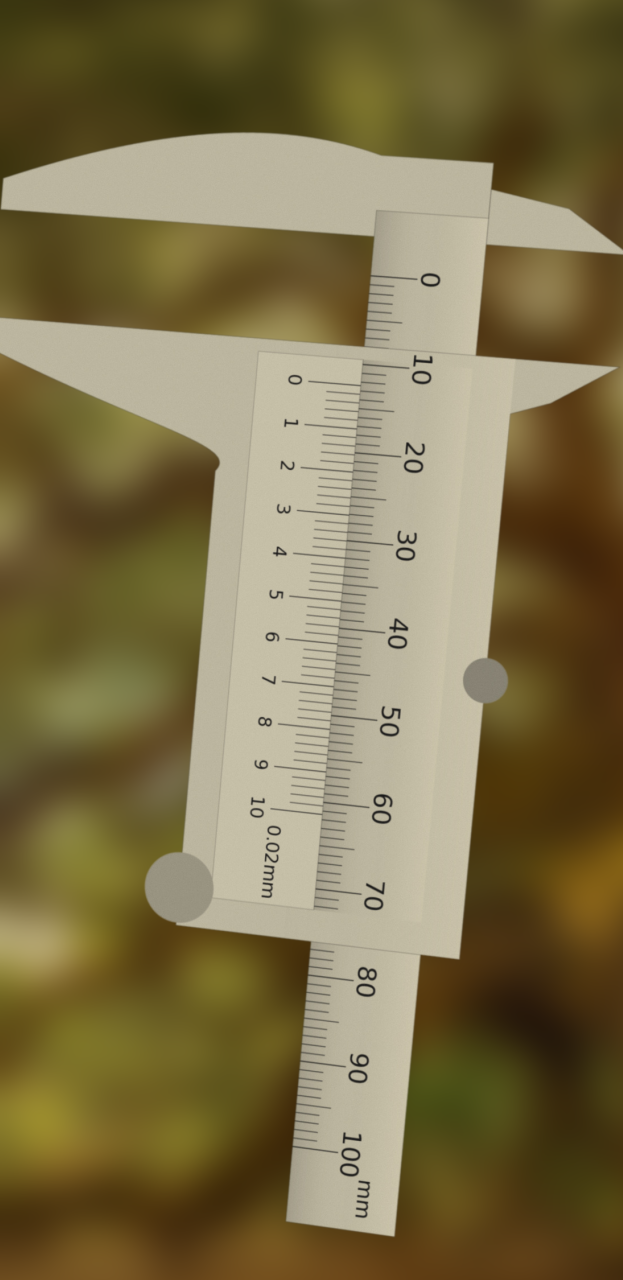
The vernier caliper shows **12.4** mm
